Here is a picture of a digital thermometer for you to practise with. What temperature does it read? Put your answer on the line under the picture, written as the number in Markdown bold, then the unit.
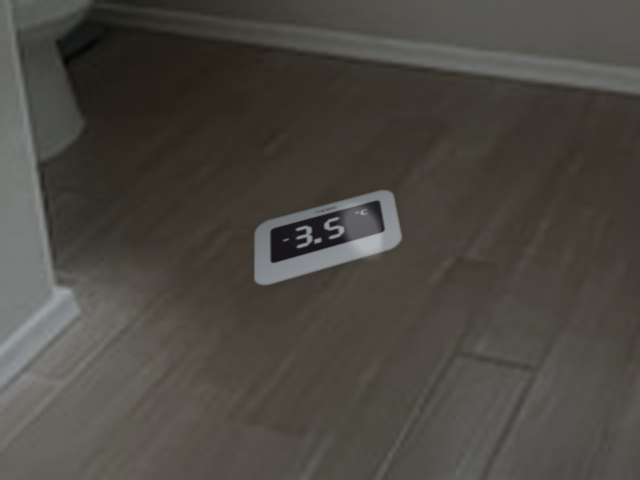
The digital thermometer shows **-3.5** °C
